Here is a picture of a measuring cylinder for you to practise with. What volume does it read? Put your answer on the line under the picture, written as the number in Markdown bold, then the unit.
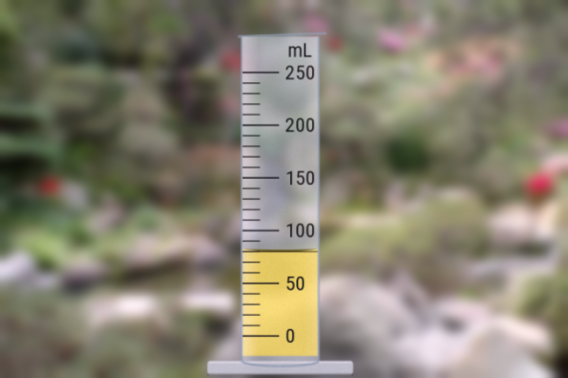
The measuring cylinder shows **80** mL
